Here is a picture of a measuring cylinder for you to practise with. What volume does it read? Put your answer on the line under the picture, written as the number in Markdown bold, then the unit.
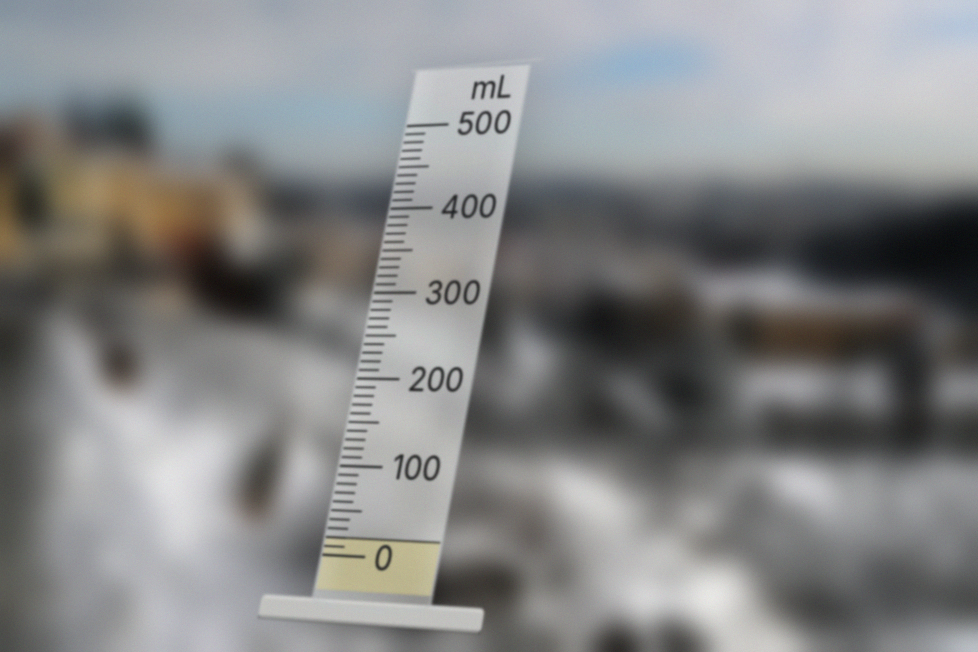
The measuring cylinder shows **20** mL
